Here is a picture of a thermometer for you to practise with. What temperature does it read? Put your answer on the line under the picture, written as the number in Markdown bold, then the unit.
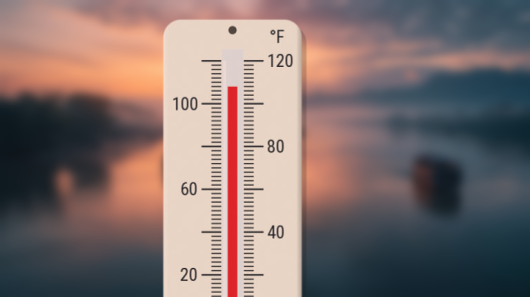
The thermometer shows **108** °F
